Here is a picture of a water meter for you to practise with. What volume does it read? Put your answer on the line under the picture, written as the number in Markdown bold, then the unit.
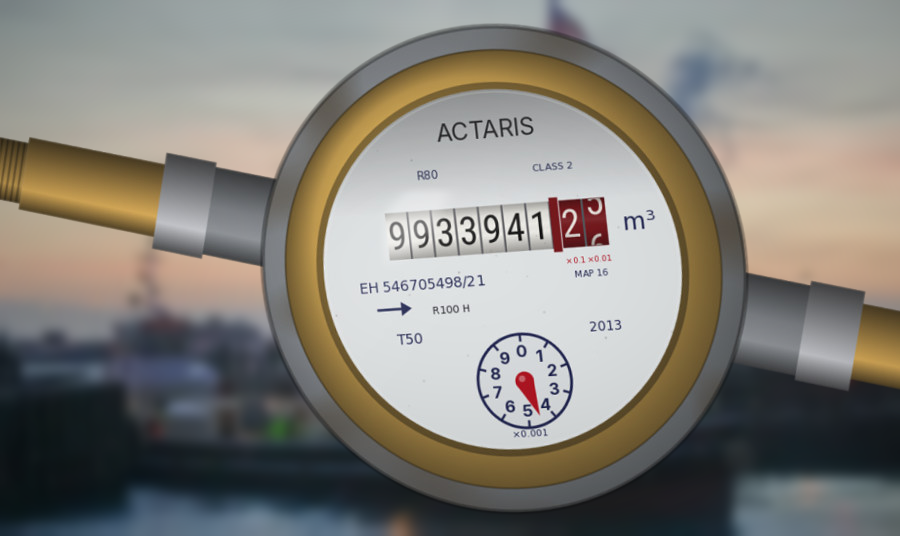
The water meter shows **9933941.254** m³
